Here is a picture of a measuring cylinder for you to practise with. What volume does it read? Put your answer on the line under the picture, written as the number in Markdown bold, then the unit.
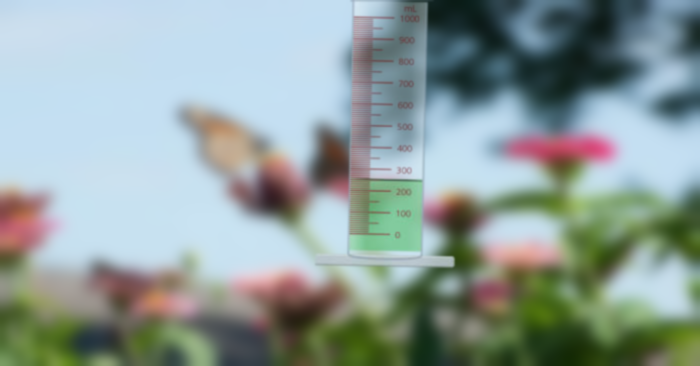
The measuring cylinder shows **250** mL
